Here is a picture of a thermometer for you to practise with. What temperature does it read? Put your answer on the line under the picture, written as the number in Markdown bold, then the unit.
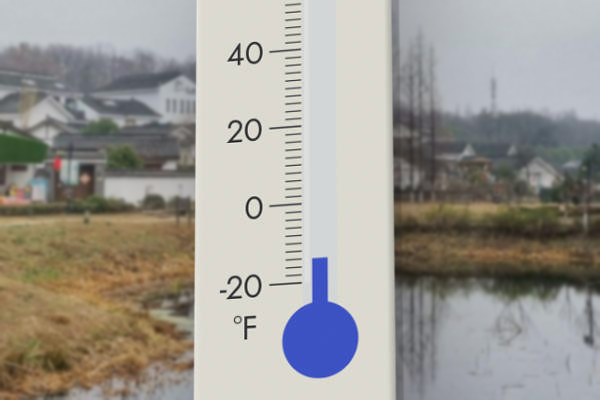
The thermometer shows **-14** °F
